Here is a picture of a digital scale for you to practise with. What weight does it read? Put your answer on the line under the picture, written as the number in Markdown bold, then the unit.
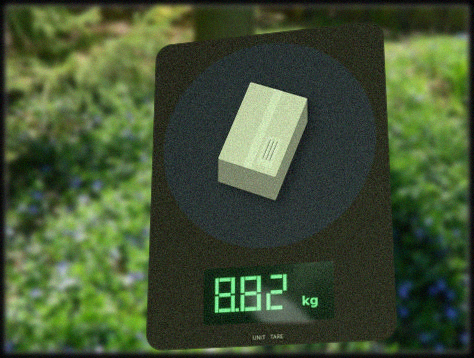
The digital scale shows **8.82** kg
